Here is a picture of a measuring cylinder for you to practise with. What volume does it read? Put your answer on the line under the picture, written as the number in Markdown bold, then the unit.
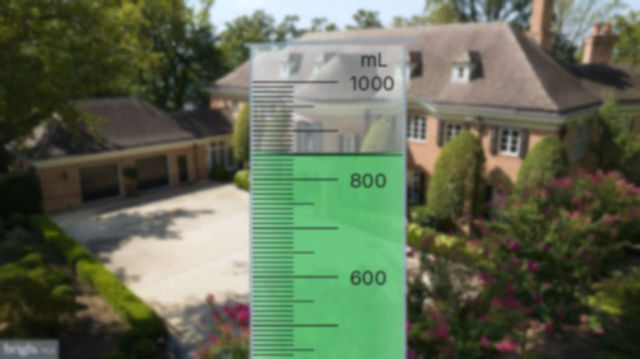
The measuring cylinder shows **850** mL
